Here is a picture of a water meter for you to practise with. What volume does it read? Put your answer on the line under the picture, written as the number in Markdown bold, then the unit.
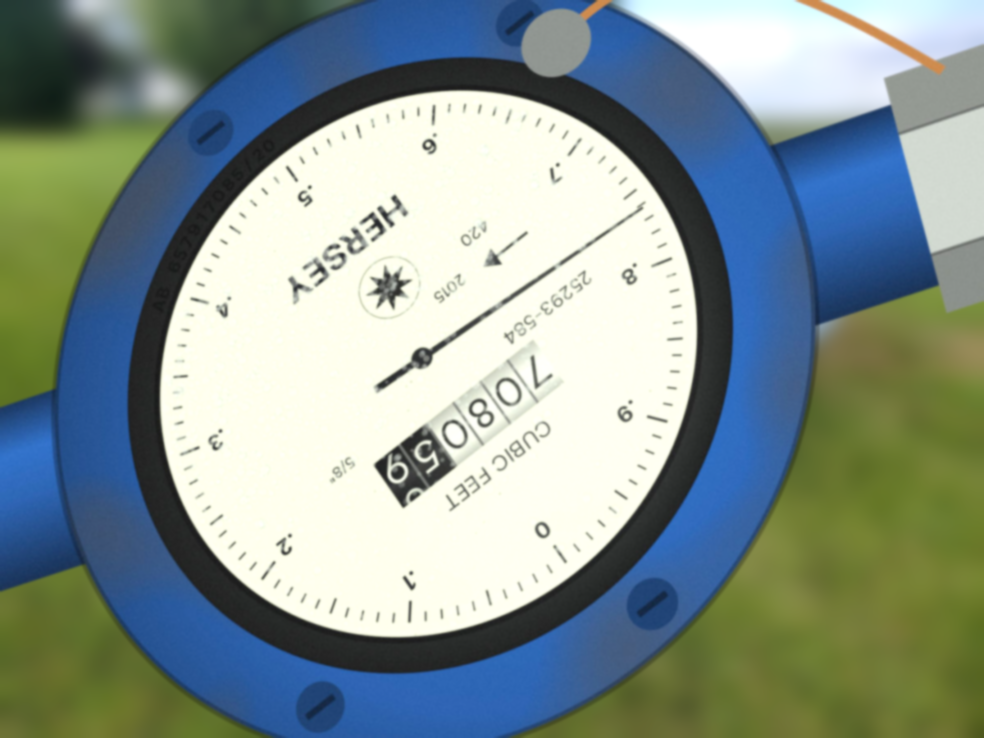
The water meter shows **708058.76** ft³
